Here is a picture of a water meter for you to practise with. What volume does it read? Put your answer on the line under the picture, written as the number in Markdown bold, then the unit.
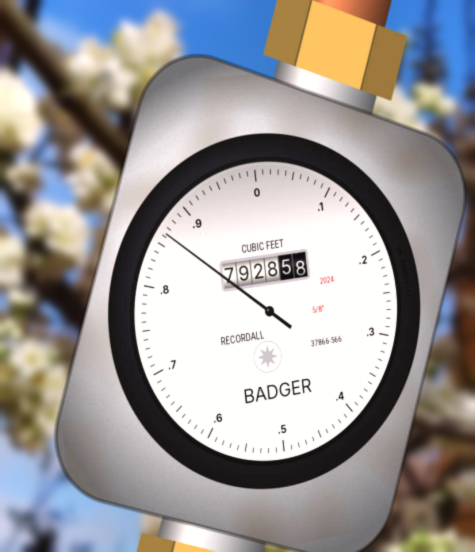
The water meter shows **792857.86** ft³
